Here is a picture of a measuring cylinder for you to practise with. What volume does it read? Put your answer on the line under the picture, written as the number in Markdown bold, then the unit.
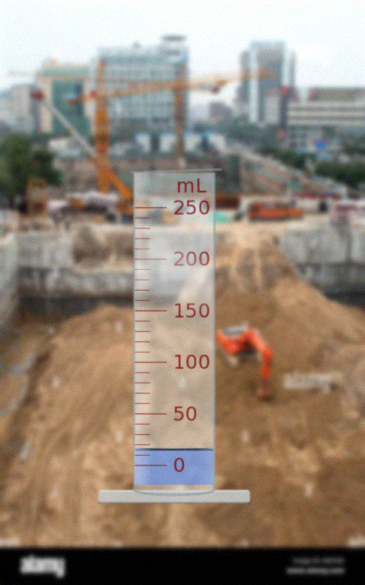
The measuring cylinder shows **15** mL
